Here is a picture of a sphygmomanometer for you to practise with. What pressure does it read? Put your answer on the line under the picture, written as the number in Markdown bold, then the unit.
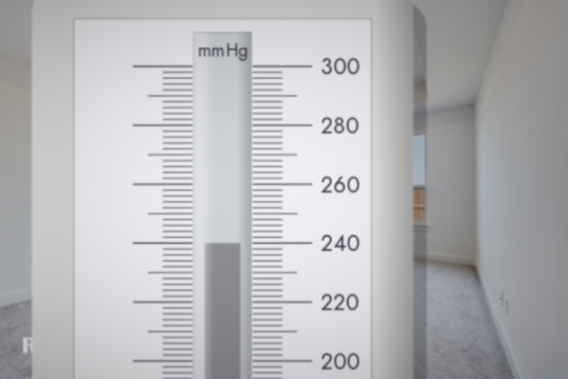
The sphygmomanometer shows **240** mmHg
